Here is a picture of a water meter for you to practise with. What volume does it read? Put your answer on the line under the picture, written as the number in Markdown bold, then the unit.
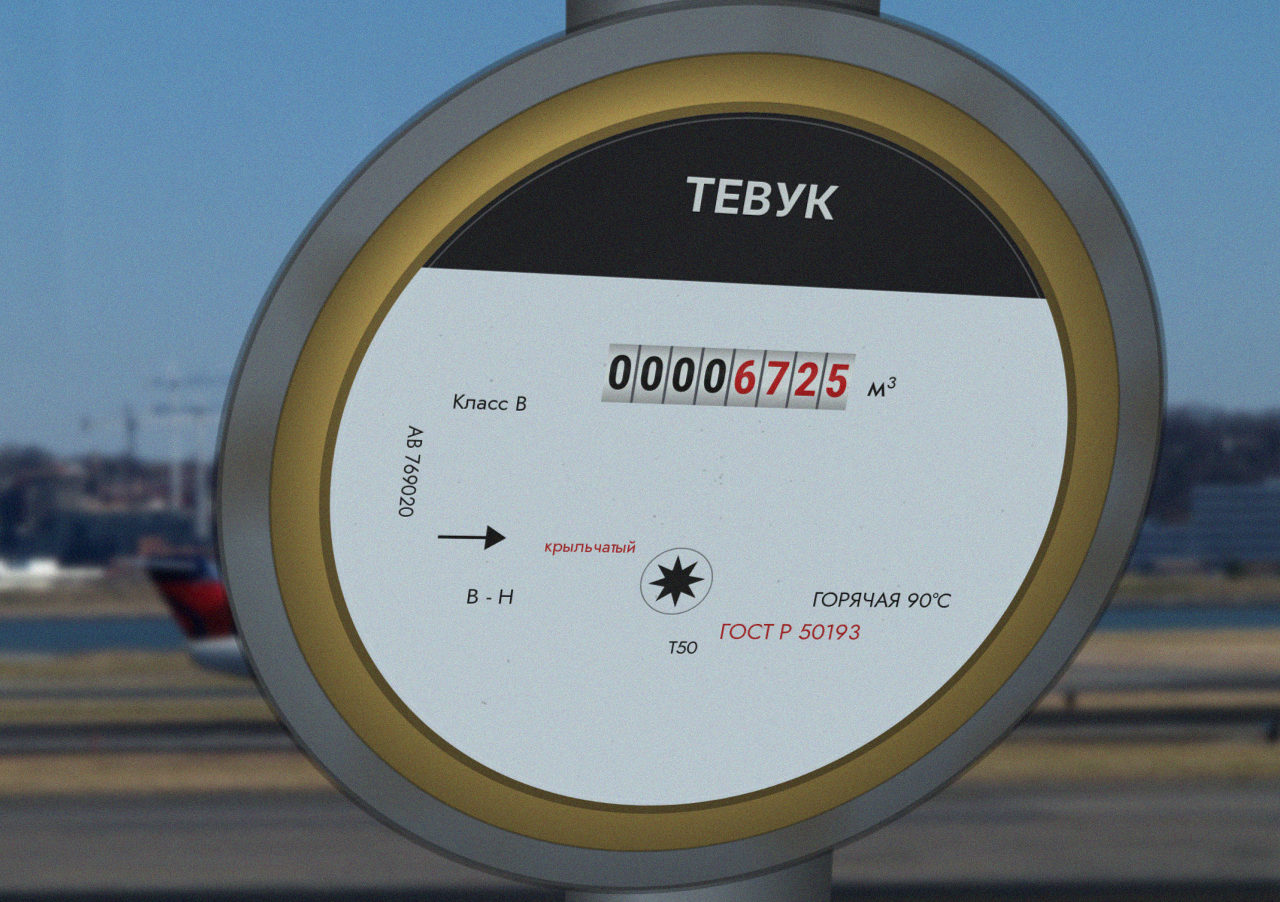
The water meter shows **0.6725** m³
